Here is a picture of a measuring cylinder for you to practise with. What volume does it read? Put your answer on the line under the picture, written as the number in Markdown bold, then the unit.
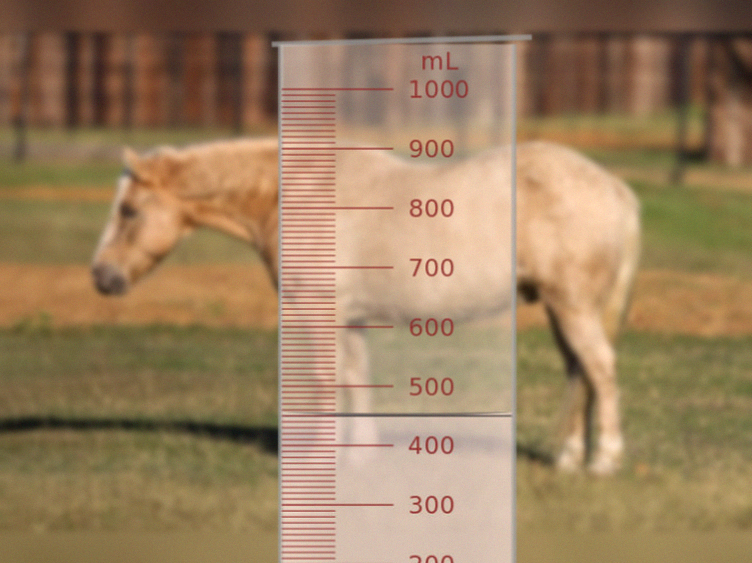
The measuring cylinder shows **450** mL
